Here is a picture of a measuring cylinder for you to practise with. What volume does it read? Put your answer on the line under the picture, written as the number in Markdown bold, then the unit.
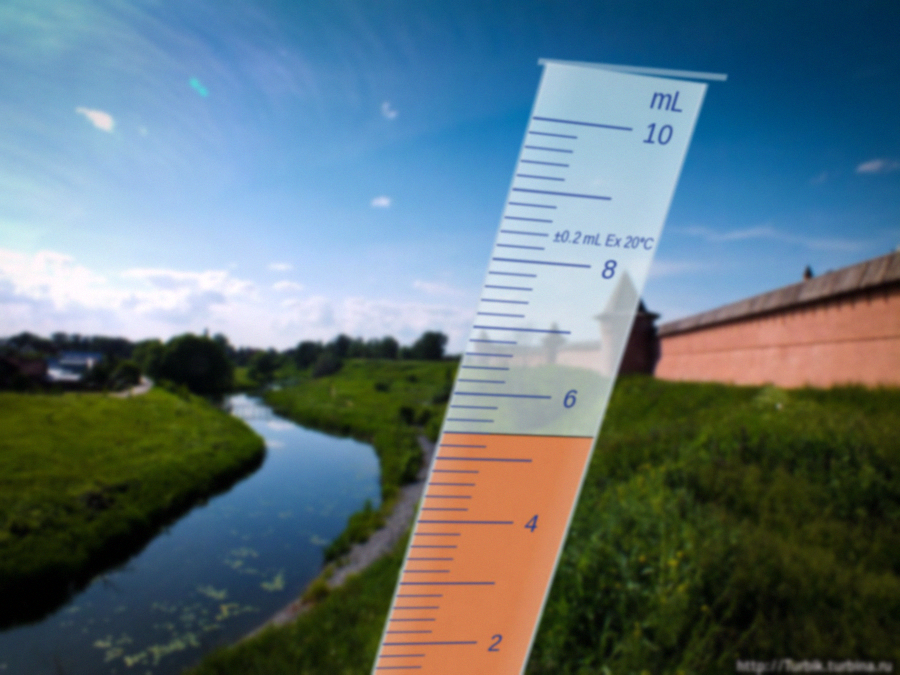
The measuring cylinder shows **5.4** mL
